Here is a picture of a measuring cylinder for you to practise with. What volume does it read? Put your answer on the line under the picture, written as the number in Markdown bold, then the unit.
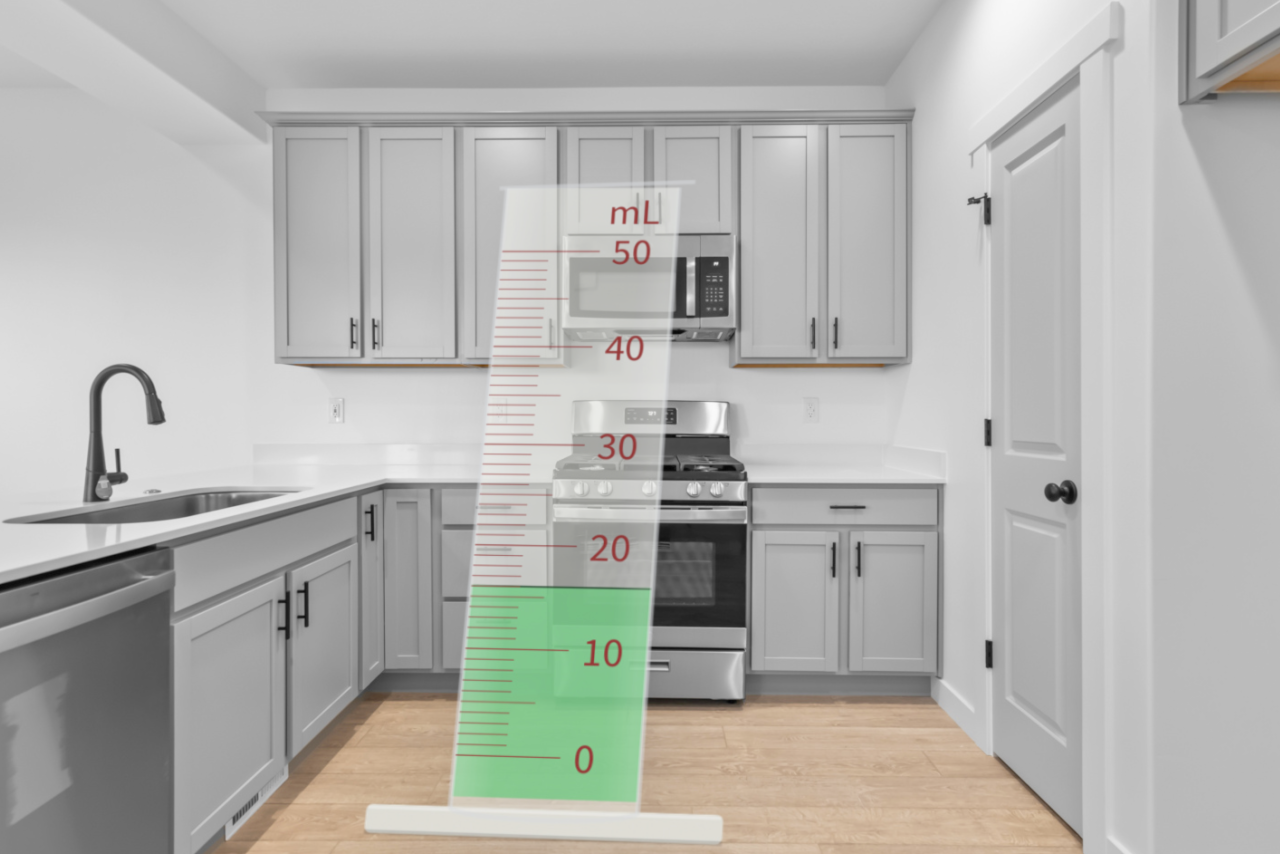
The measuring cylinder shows **16** mL
